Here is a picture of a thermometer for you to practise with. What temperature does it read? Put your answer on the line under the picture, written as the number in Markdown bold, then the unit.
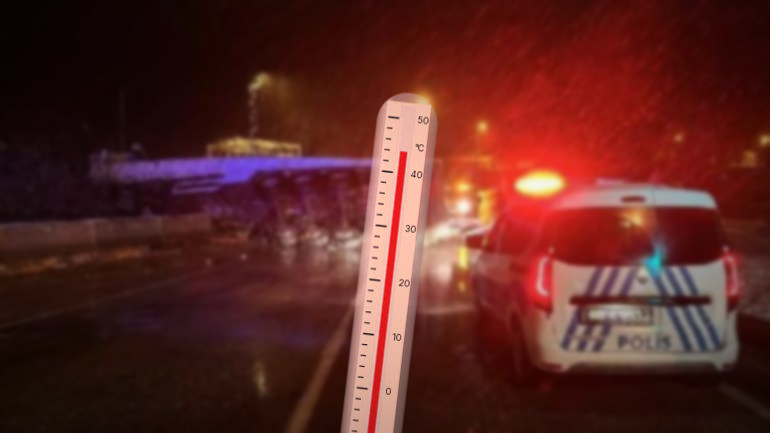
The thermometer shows **44** °C
